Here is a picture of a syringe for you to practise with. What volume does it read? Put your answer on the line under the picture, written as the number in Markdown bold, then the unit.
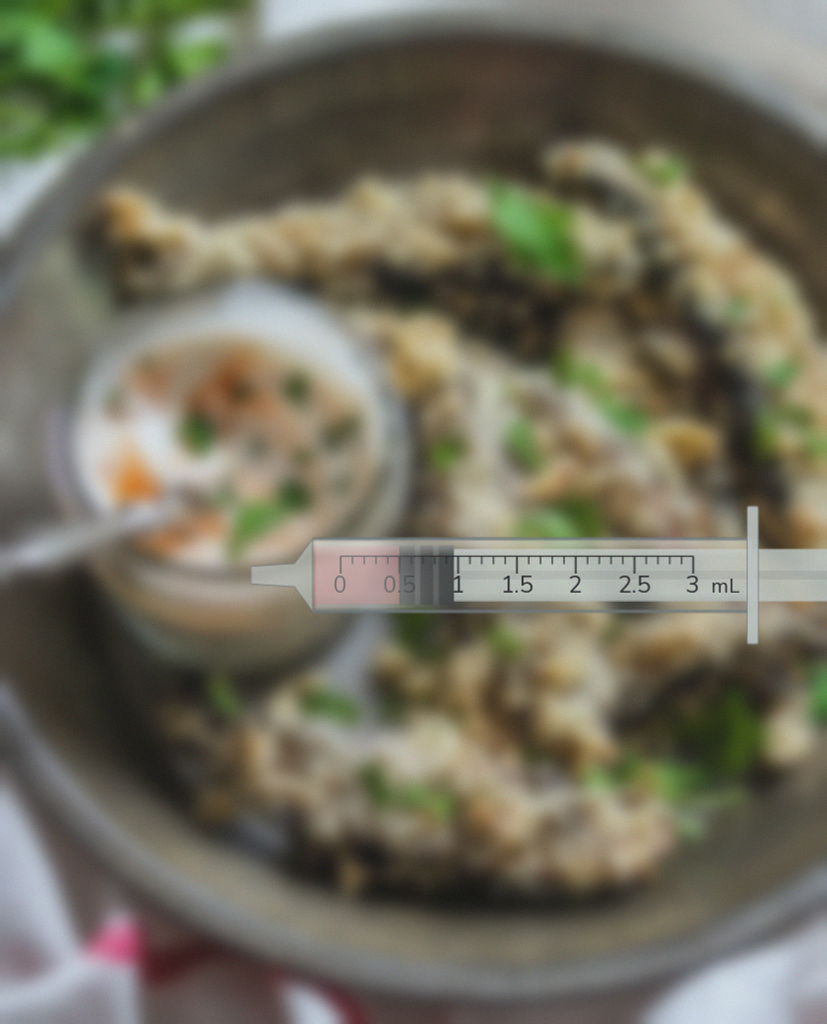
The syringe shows **0.5** mL
